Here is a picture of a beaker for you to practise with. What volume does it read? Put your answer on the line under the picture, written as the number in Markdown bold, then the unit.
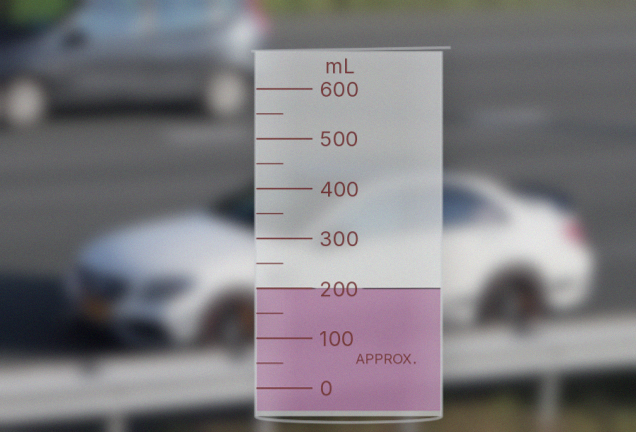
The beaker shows **200** mL
